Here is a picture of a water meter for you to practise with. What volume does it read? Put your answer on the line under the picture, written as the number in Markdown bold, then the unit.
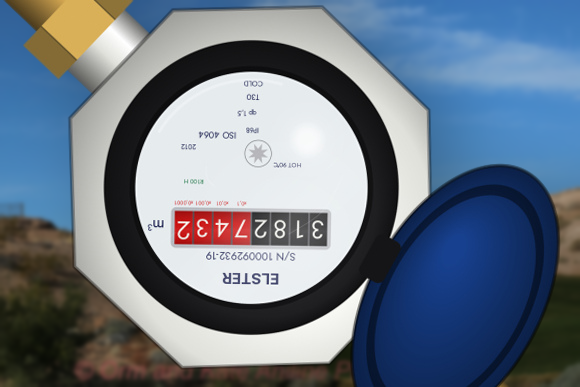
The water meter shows **3182.7432** m³
